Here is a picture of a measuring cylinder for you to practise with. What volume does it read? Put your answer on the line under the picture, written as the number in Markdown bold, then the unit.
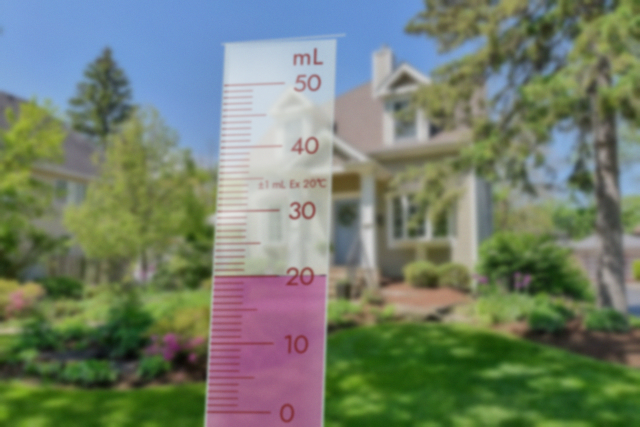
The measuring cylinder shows **20** mL
